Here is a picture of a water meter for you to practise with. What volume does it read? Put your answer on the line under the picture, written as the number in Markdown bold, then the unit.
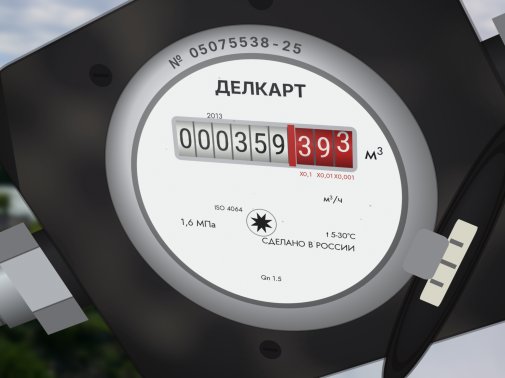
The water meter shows **359.393** m³
